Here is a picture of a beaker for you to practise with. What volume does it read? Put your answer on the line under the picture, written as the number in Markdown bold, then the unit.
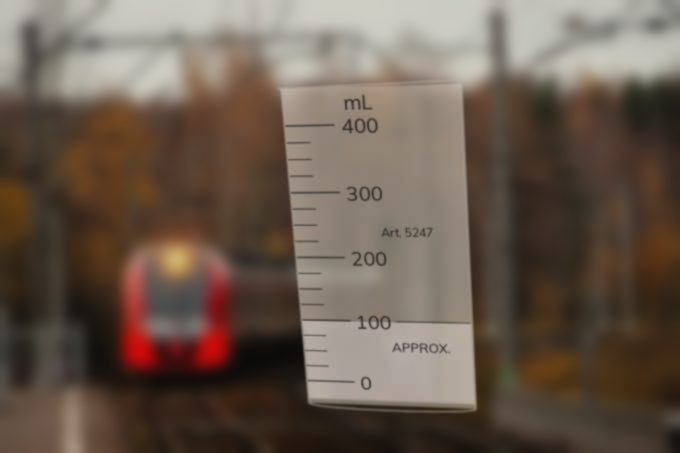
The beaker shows **100** mL
